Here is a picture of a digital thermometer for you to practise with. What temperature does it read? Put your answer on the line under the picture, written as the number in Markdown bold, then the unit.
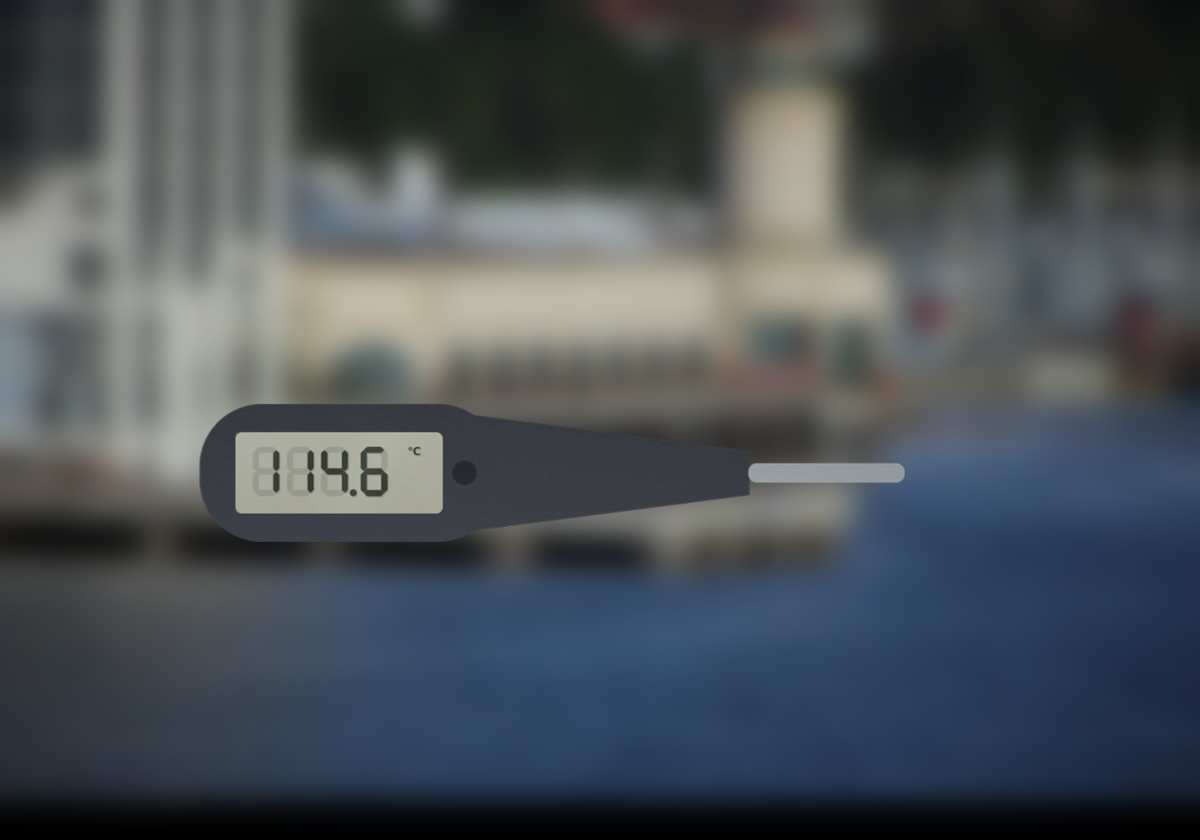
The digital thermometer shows **114.6** °C
